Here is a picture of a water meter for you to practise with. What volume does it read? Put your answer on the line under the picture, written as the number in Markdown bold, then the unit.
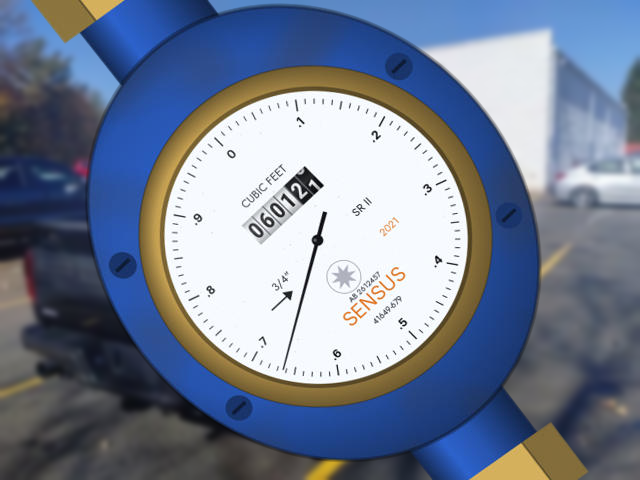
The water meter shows **60120.66** ft³
